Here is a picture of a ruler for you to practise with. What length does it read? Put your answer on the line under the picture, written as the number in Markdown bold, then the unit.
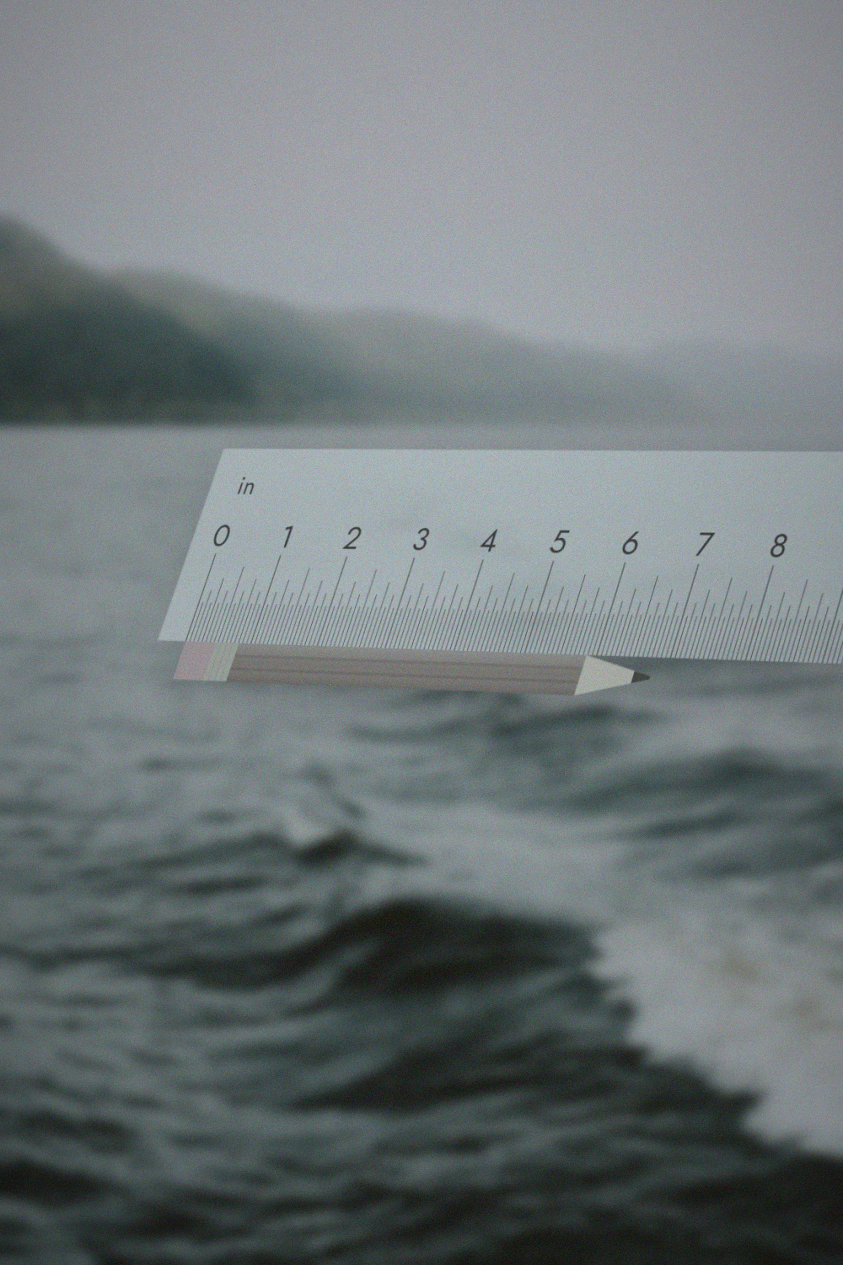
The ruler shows **6.8125** in
